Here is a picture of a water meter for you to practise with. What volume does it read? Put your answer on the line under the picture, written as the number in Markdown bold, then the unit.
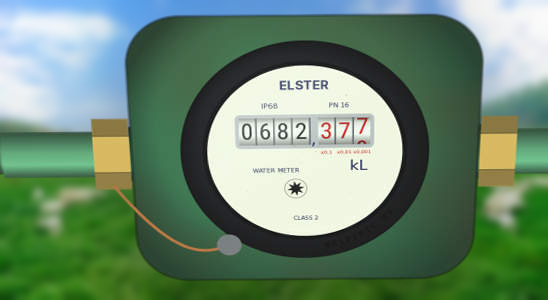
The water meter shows **682.377** kL
